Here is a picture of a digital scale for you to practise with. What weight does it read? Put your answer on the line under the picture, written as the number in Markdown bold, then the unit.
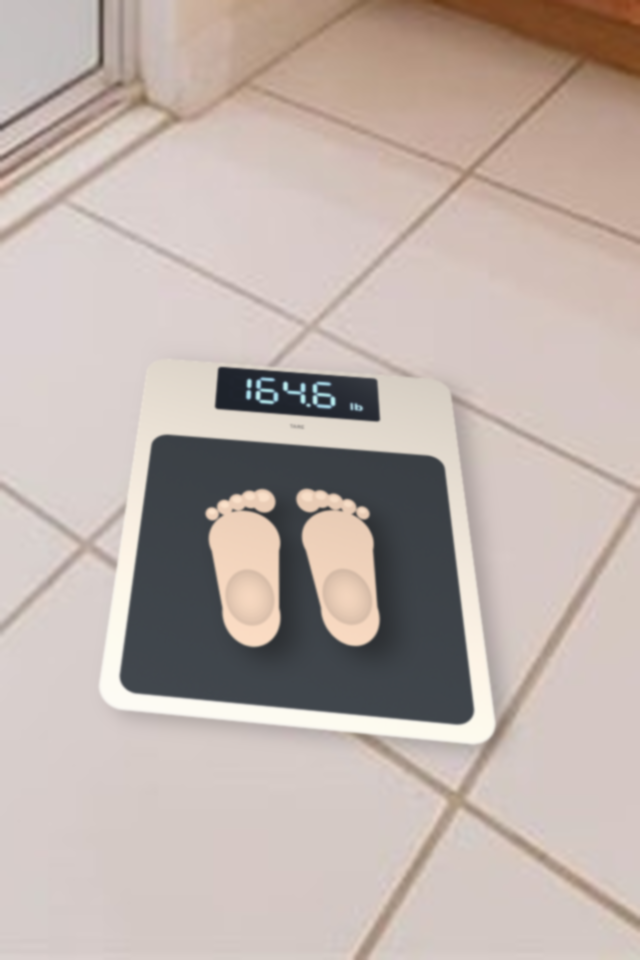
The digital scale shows **164.6** lb
